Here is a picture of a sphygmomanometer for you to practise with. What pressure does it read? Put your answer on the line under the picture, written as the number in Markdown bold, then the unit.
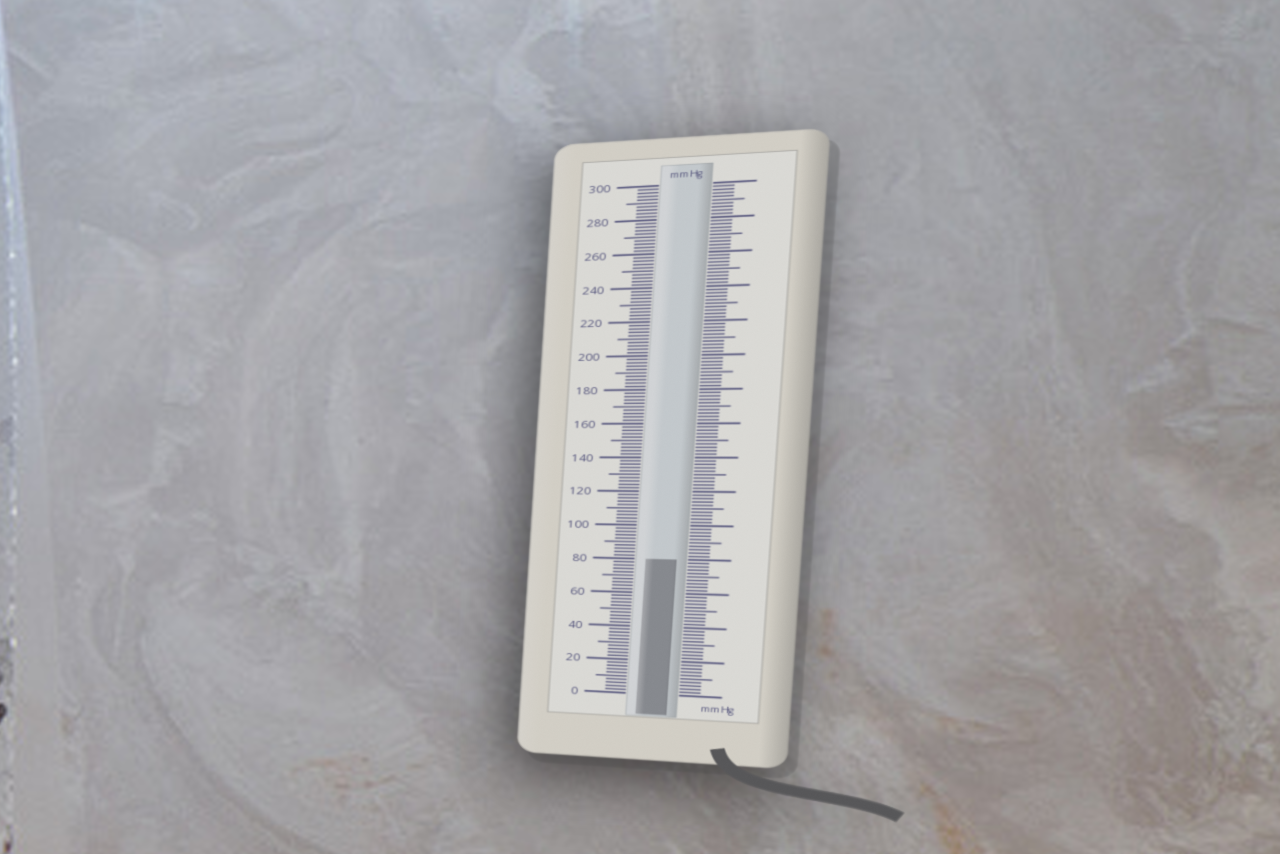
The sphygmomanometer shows **80** mmHg
